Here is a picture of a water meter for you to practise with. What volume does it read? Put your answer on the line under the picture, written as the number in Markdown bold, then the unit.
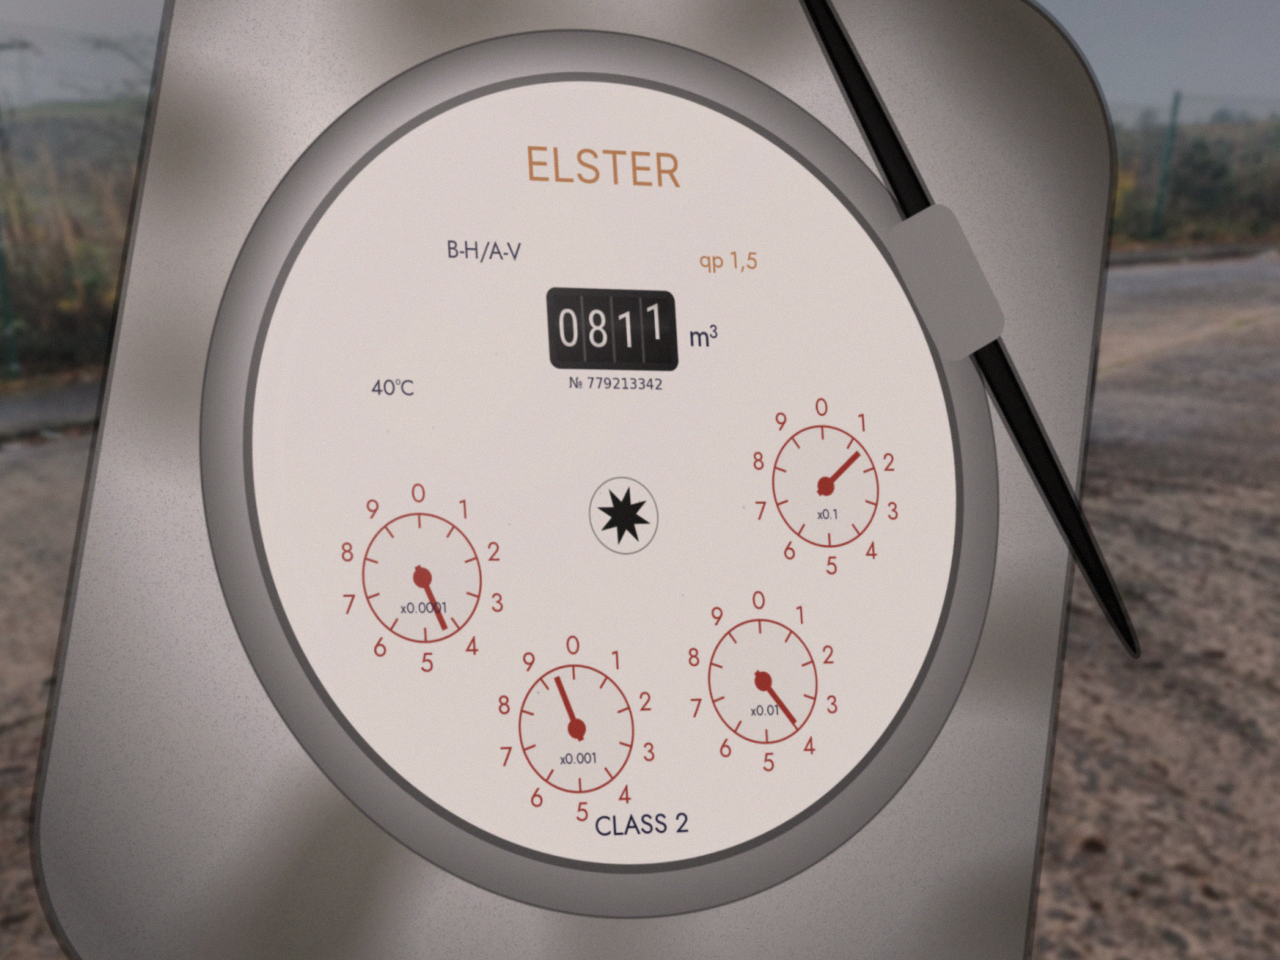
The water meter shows **811.1394** m³
